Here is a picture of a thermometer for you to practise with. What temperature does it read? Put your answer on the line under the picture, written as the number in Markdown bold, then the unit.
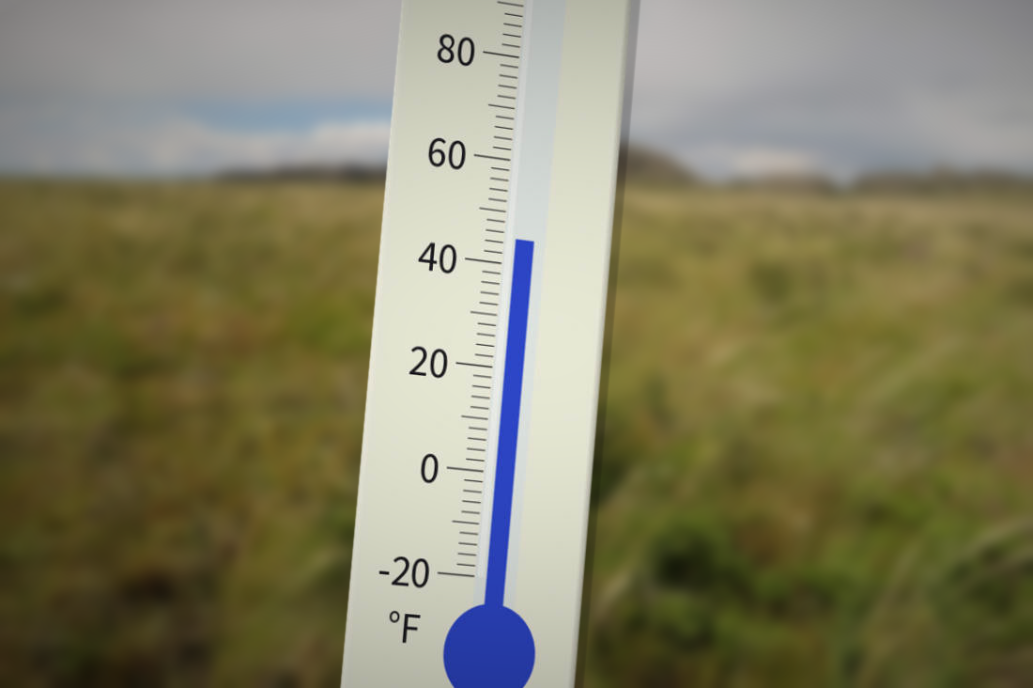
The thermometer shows **45** °F
